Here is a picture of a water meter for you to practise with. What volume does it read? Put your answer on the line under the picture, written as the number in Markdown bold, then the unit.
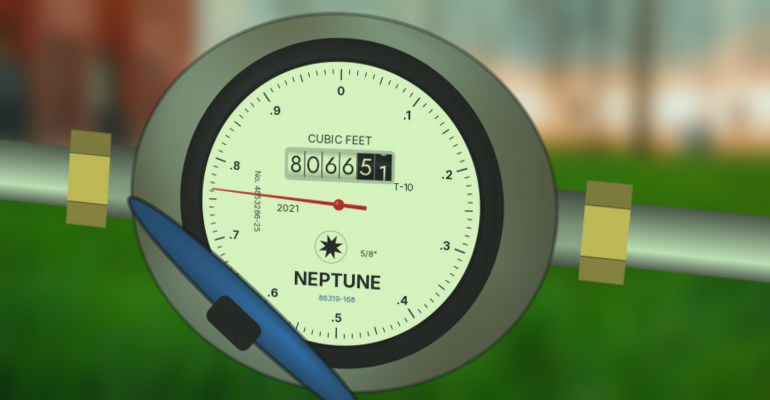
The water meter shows **806650.76** ft³
